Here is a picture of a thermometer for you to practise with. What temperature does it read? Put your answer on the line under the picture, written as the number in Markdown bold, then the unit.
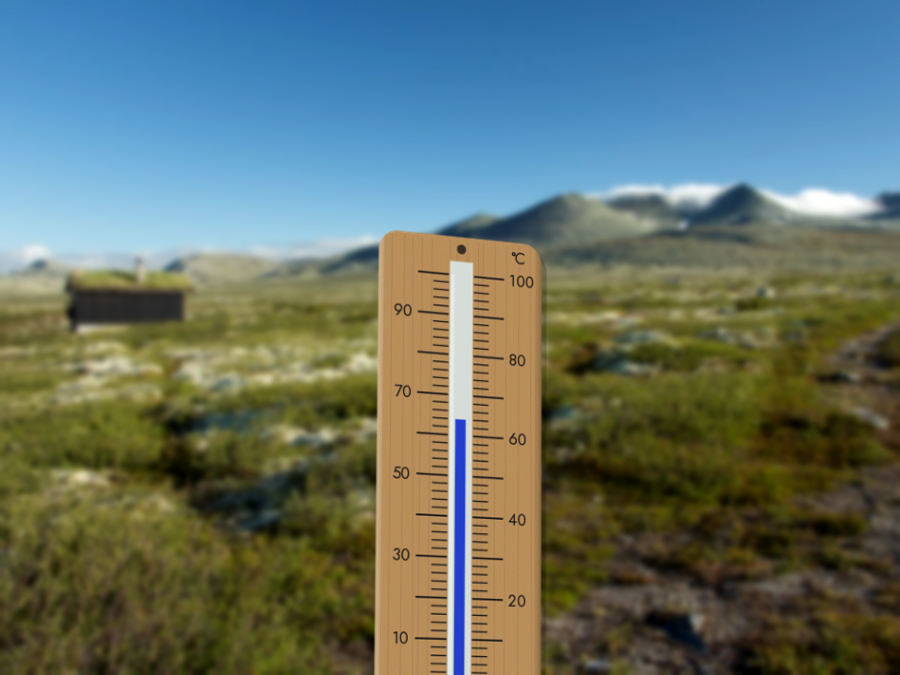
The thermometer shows **64** °C
